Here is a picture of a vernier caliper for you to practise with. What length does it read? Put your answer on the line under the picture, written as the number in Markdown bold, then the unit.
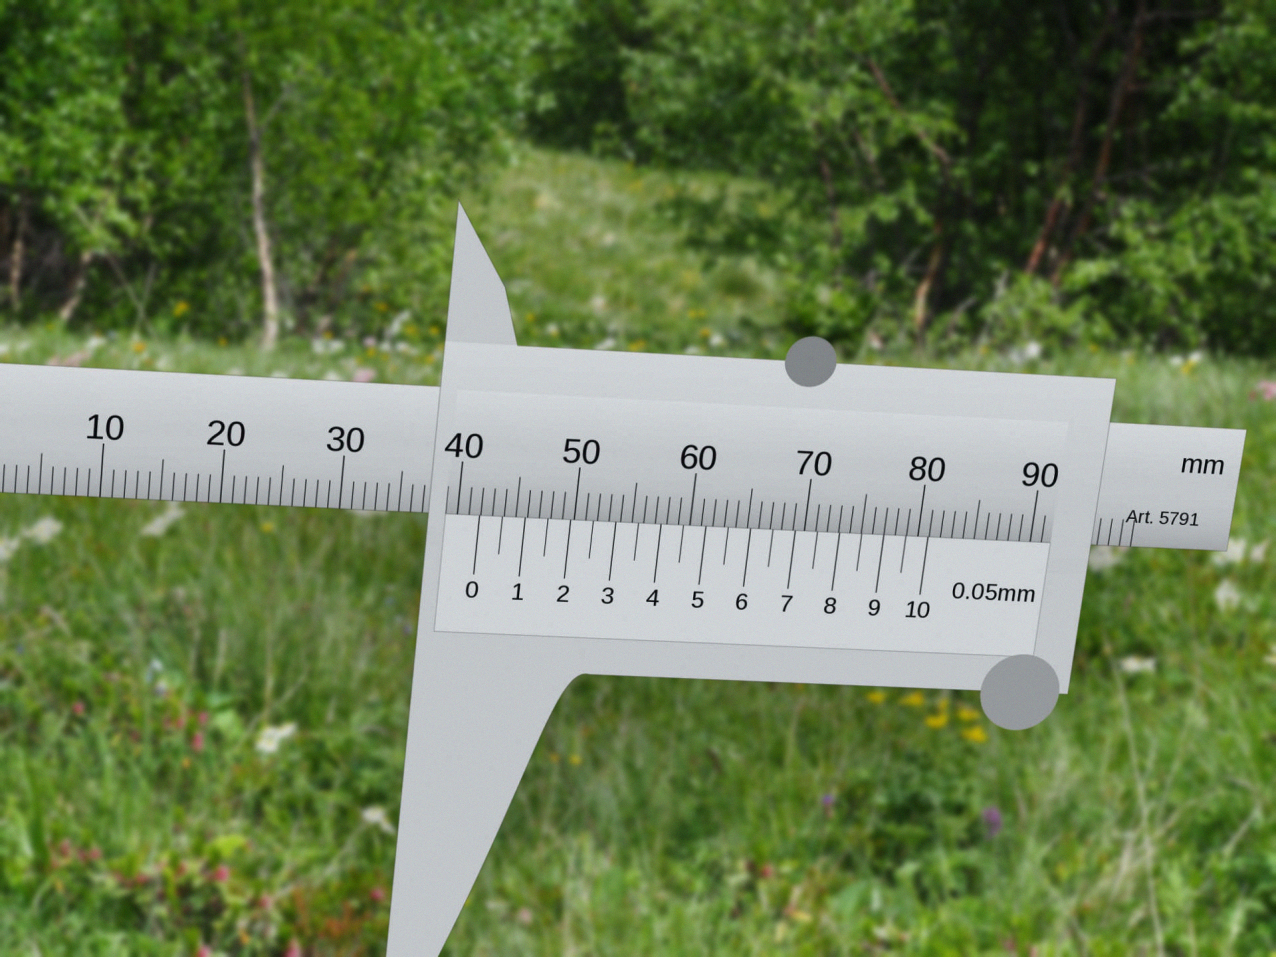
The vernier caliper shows **41.9** mm
